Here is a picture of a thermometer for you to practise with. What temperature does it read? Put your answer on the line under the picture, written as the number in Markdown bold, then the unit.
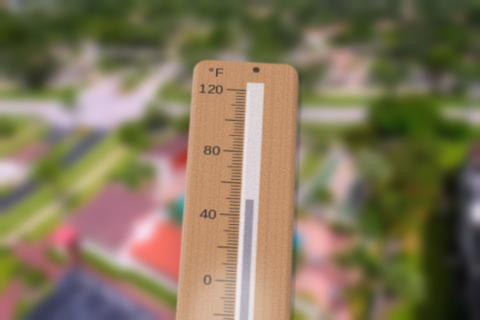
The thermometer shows **50** °F
